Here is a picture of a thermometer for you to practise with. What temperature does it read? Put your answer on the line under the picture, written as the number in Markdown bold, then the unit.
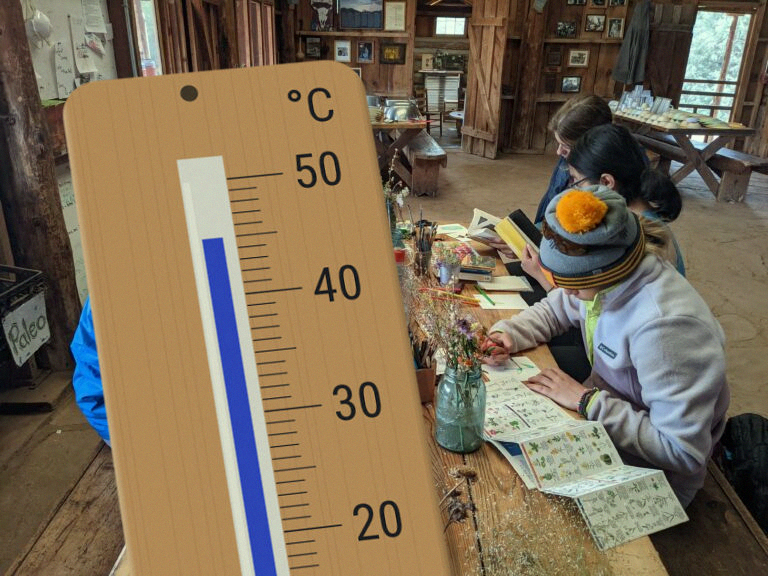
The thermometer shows **45** °C
